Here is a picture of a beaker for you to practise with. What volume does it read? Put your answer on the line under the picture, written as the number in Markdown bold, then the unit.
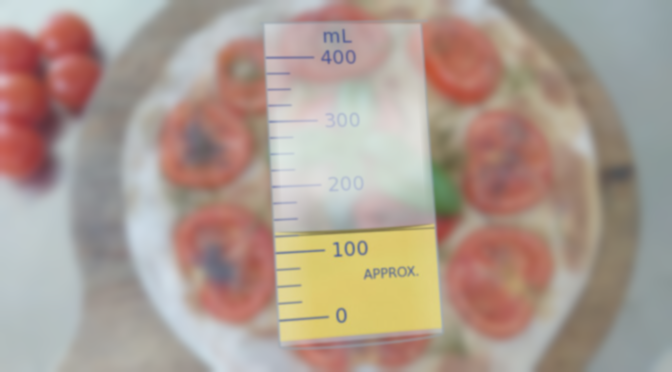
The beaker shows **125** mL
